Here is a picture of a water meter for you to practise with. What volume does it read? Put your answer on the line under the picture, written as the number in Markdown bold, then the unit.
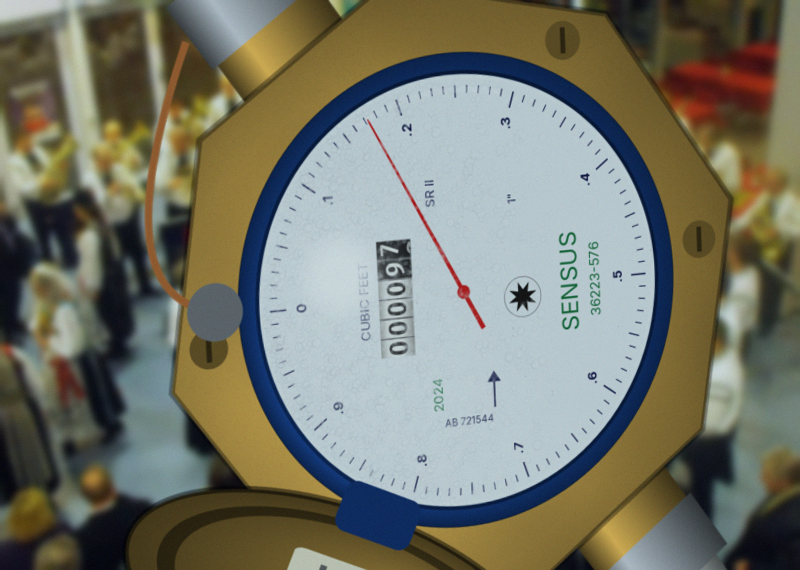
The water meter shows **97.17** ft³
